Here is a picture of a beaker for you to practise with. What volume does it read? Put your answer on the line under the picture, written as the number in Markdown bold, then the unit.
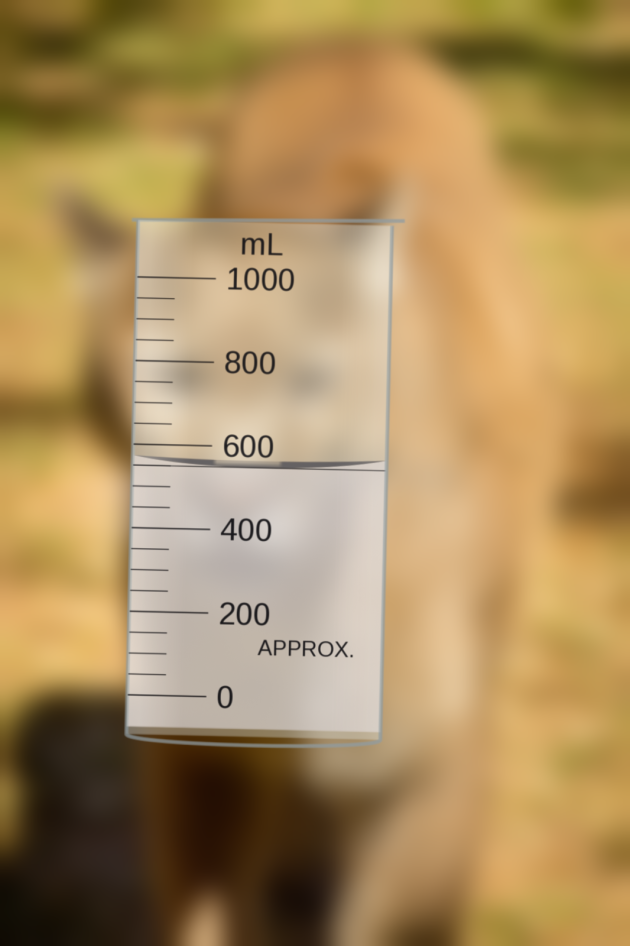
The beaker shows **550** mL
